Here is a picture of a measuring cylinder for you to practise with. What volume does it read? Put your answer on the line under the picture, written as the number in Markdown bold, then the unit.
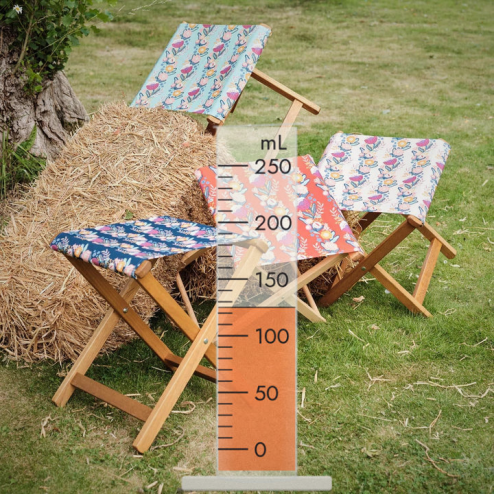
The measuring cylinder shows **125** mL
